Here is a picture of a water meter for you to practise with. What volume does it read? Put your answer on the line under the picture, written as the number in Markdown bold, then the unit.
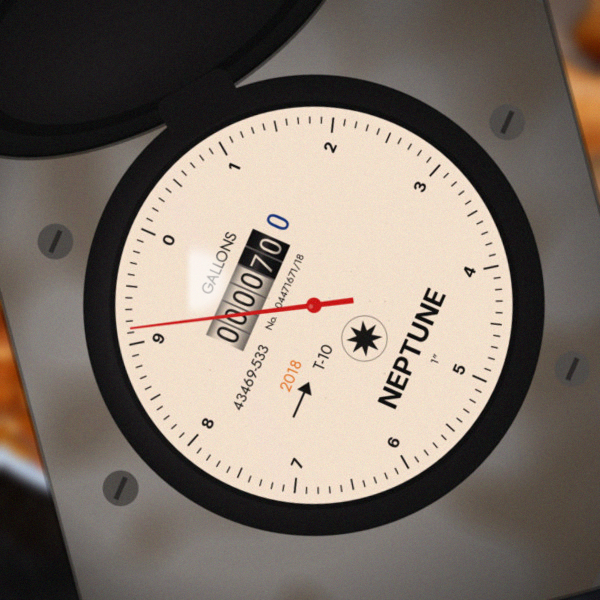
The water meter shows **699.1** gal
